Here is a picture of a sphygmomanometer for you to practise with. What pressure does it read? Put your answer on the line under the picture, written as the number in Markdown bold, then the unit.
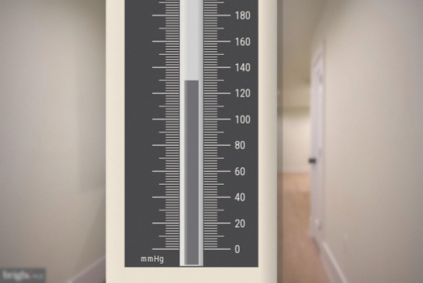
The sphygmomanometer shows **130** mmHg
